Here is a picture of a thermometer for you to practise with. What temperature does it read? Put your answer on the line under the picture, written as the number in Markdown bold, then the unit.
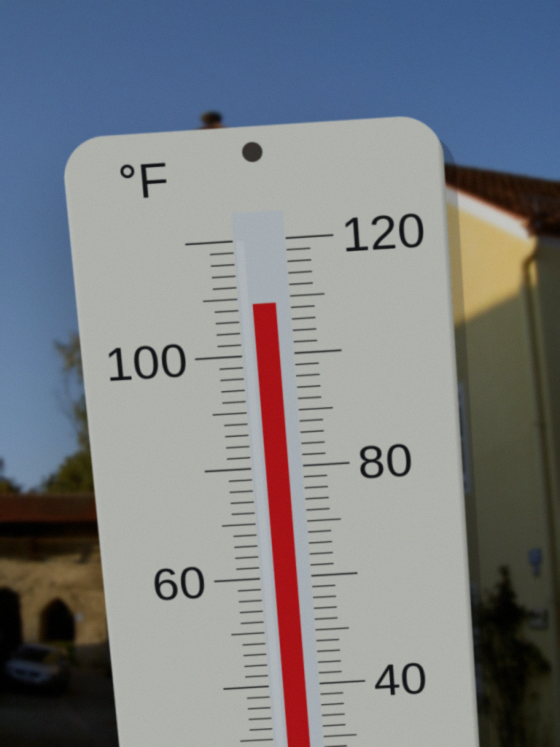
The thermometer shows **109** °F
